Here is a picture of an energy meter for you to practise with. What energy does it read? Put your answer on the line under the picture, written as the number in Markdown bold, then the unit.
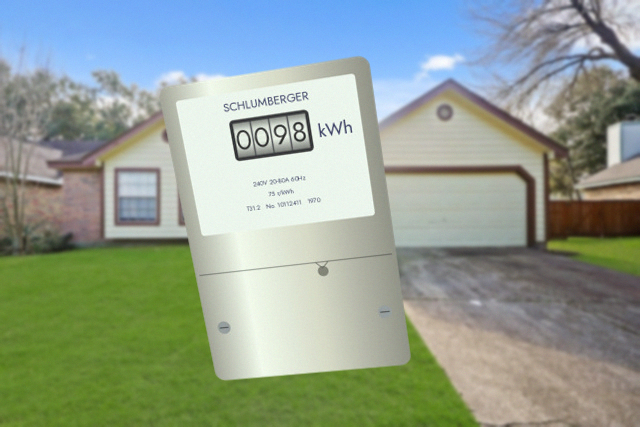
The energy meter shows **98** kWh
